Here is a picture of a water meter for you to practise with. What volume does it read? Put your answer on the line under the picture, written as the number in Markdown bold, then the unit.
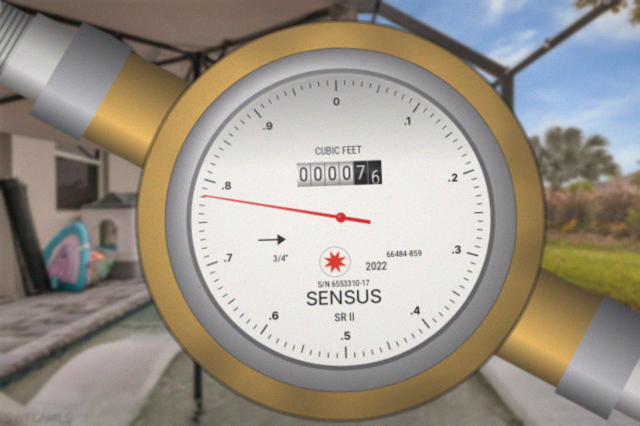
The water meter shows **75.78** ft³
